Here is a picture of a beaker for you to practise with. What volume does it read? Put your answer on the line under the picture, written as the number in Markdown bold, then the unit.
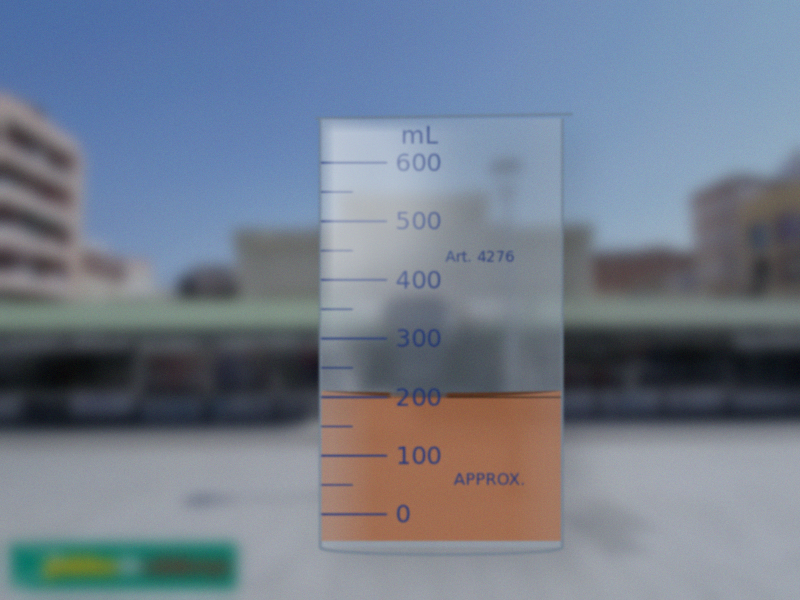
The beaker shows **200** mL
